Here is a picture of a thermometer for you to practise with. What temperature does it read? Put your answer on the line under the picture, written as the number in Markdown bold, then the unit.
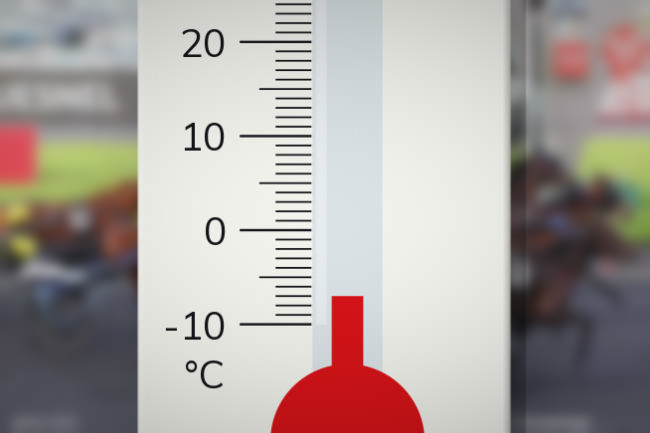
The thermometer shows **-7** °C
